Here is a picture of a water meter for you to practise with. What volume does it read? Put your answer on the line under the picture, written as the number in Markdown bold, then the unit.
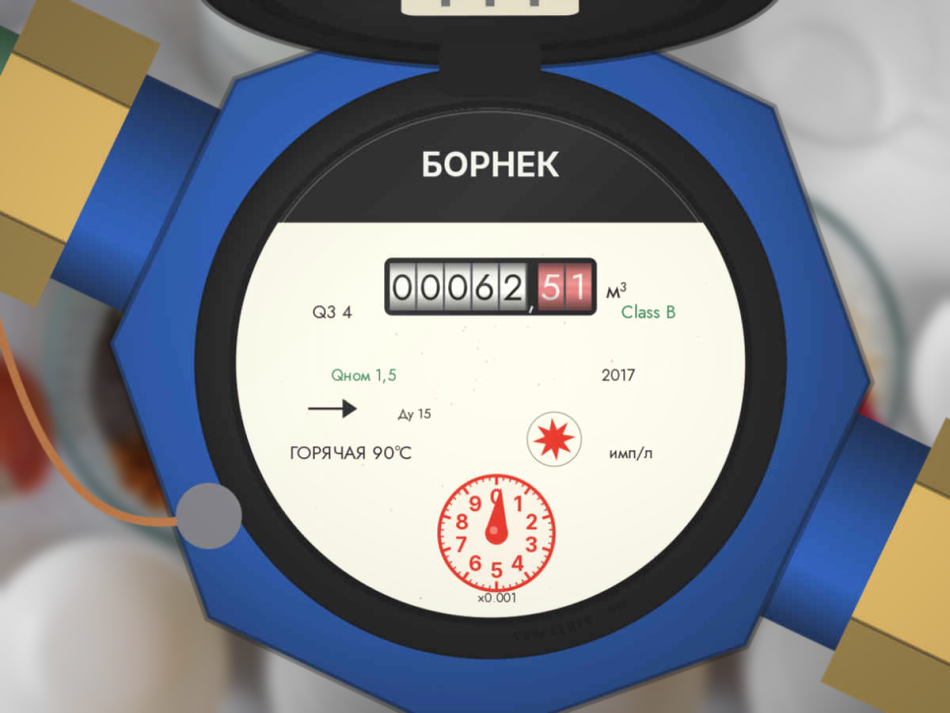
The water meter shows **62.510** m³
